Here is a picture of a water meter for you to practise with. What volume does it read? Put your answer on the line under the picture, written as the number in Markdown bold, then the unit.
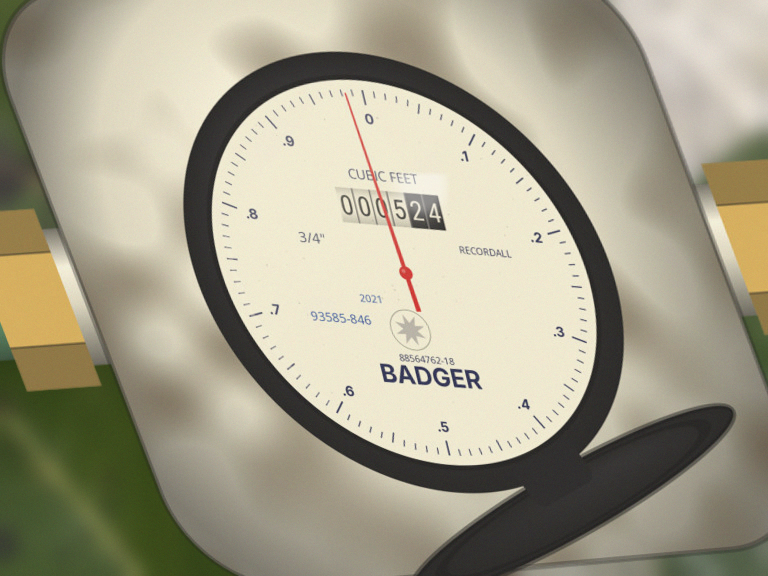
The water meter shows **523.98** ft³
